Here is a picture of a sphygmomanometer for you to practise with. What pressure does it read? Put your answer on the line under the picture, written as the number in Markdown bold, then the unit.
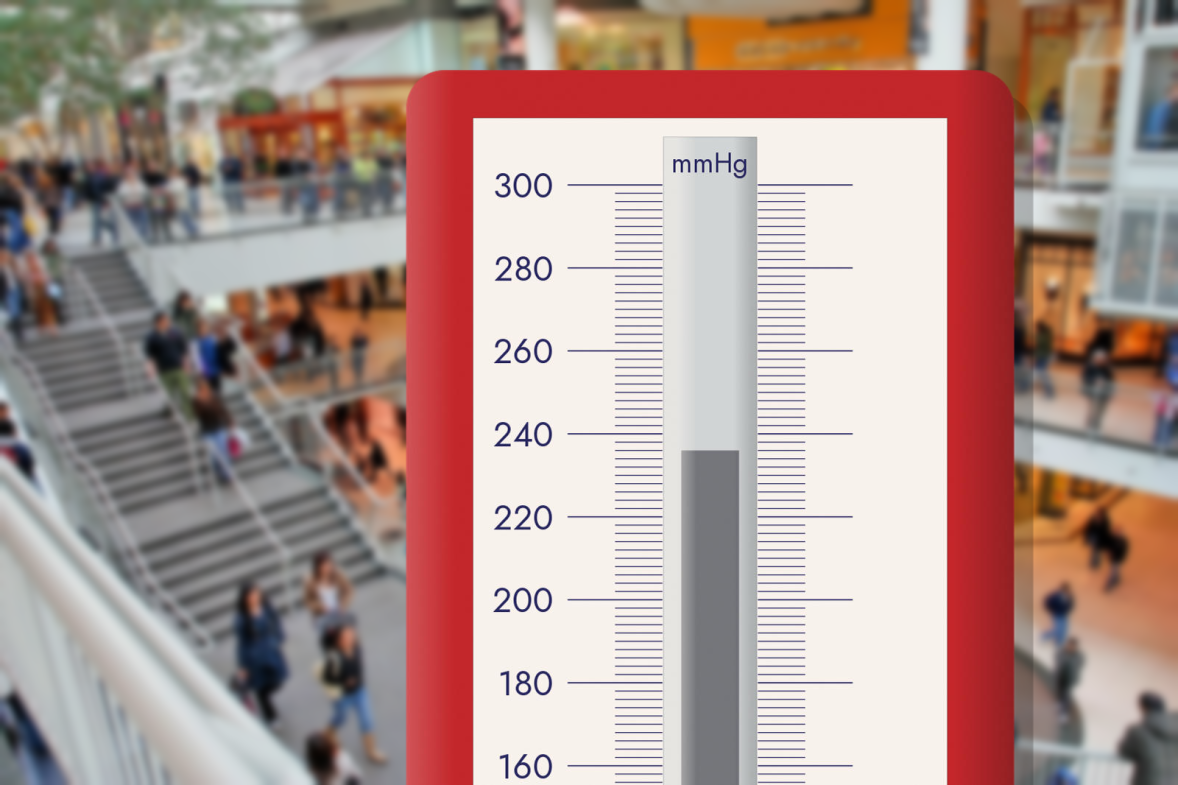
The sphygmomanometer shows **236** mmHg
